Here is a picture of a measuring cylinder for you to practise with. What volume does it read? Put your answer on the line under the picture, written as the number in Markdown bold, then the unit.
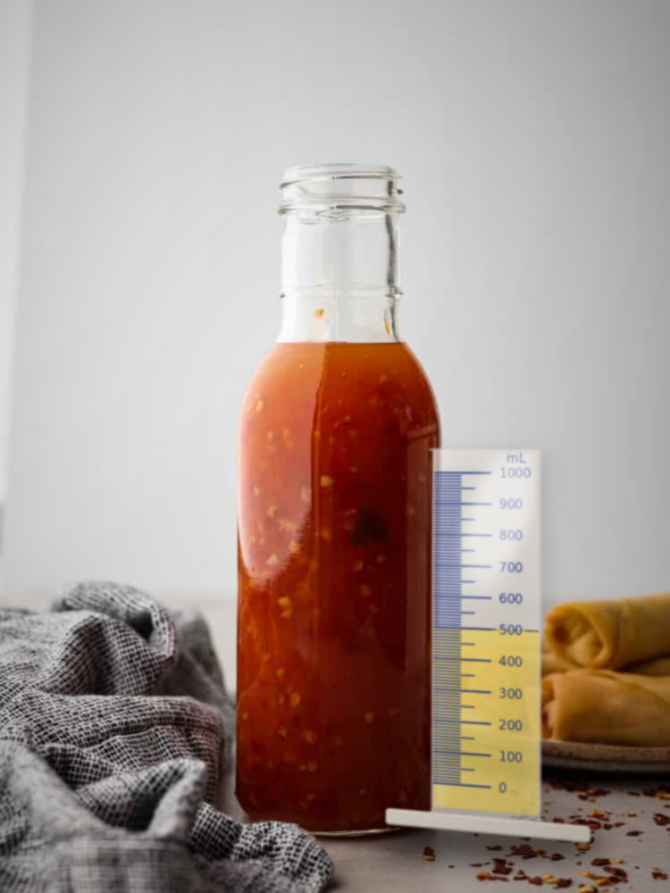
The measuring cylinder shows **500** mL
